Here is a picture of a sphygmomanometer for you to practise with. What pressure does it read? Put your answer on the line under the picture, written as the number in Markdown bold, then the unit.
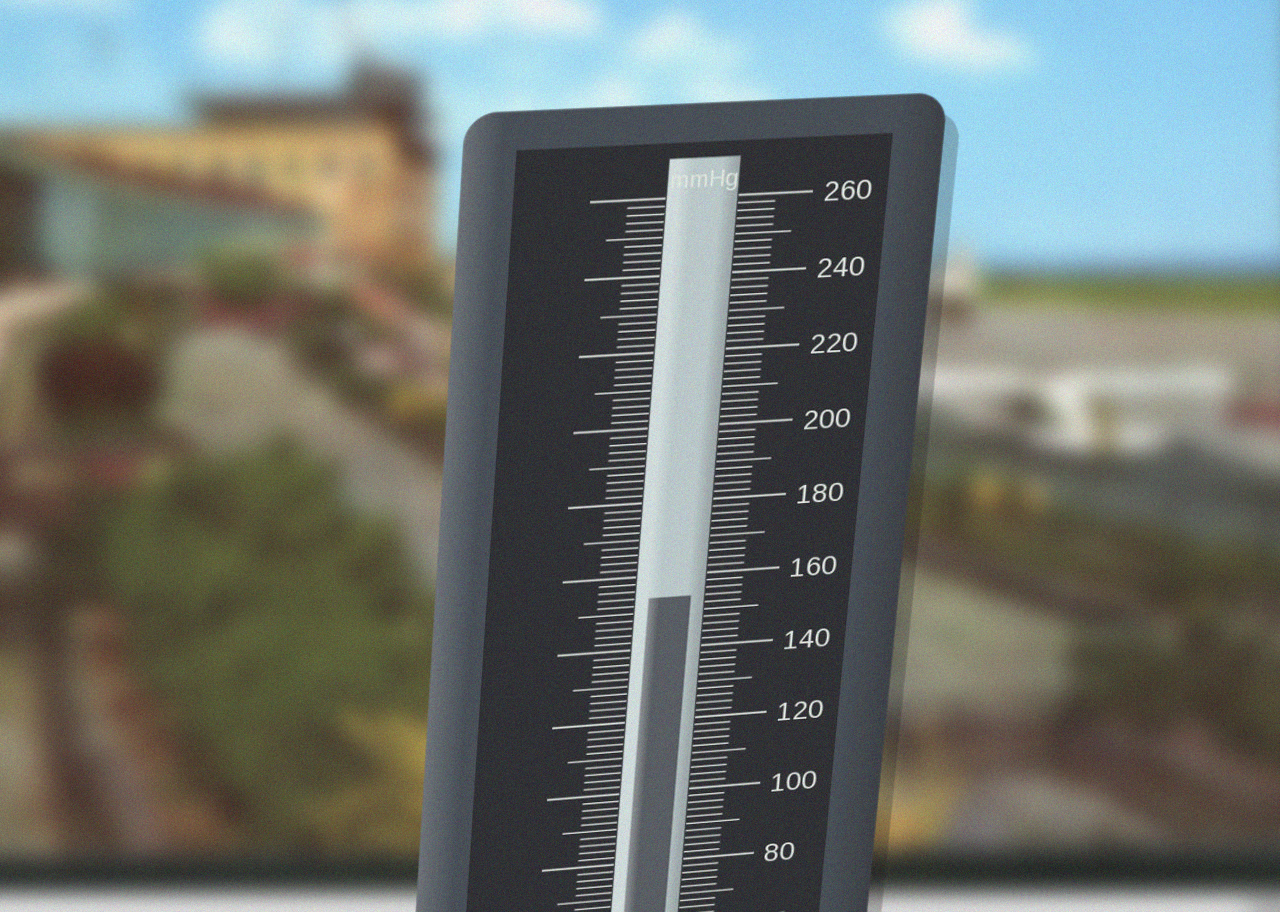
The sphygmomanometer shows **154** mmHg
